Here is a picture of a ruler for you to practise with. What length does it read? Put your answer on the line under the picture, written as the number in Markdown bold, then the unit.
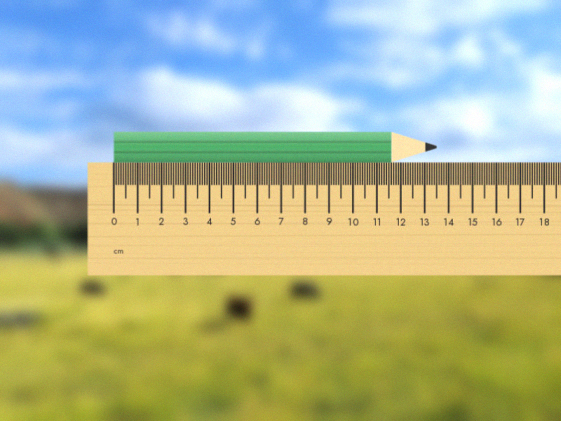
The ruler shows **13.5** cm
